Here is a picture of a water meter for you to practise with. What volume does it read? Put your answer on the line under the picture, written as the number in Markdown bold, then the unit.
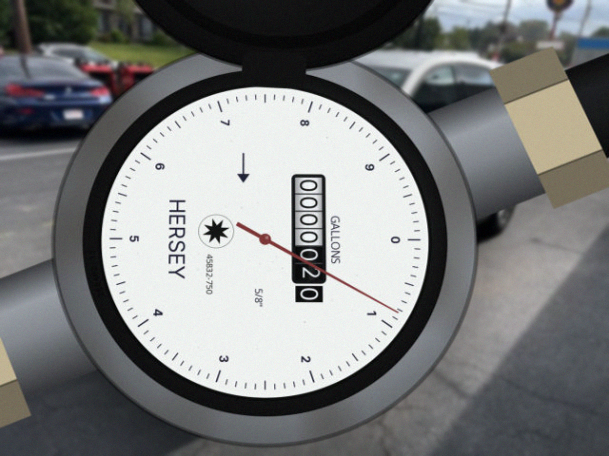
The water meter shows **20.8** gal
